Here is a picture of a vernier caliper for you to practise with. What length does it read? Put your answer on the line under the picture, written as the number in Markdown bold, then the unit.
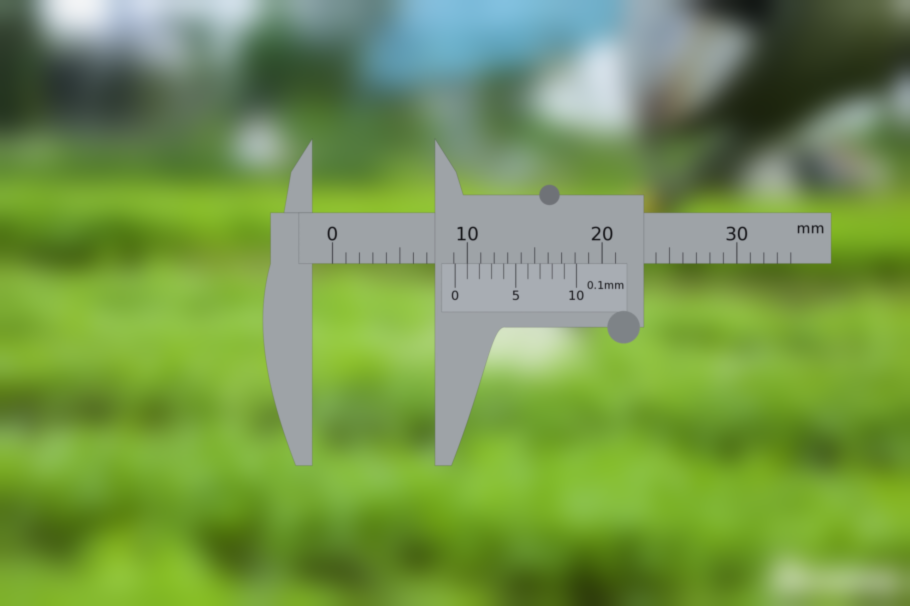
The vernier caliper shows **9.1** mm
